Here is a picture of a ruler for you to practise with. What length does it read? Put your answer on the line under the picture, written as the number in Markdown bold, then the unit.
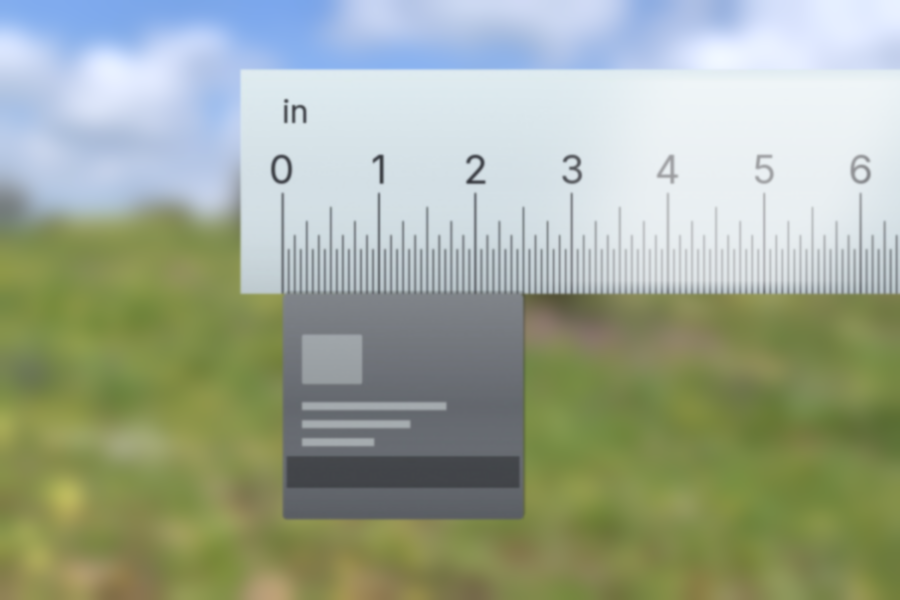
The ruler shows **2.5** in
